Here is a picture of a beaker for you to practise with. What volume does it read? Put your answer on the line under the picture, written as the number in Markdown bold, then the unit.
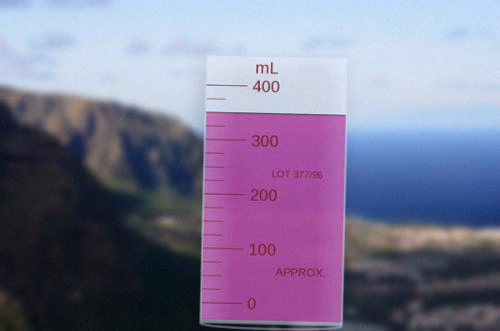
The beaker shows **350** mL
